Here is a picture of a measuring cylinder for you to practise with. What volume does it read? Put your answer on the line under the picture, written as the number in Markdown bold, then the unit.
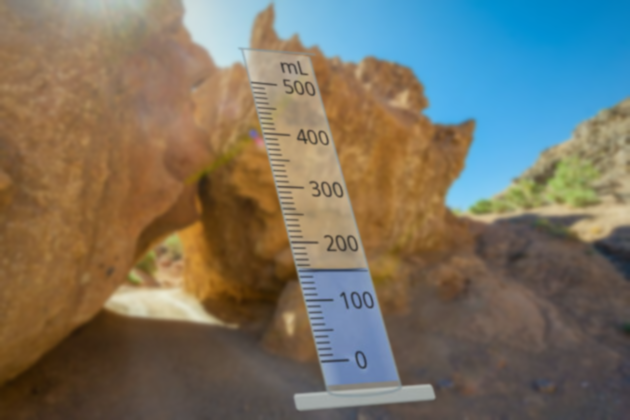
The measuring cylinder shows **150** mL
